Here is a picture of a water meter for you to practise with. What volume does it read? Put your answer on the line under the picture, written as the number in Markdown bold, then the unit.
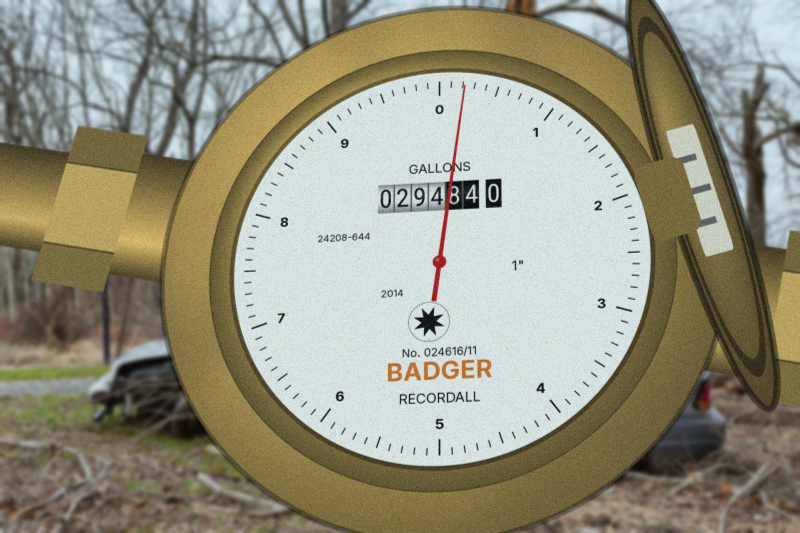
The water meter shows **294840.2** gal
